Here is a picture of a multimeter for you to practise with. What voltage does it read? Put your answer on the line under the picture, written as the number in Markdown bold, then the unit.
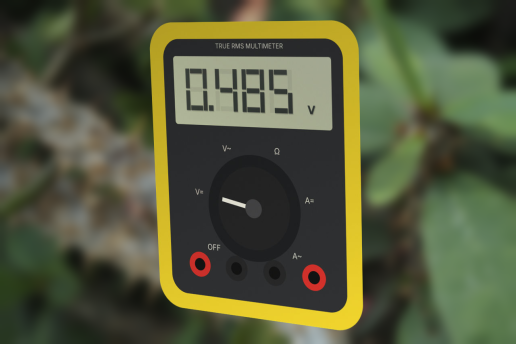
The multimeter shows **0.485** V
